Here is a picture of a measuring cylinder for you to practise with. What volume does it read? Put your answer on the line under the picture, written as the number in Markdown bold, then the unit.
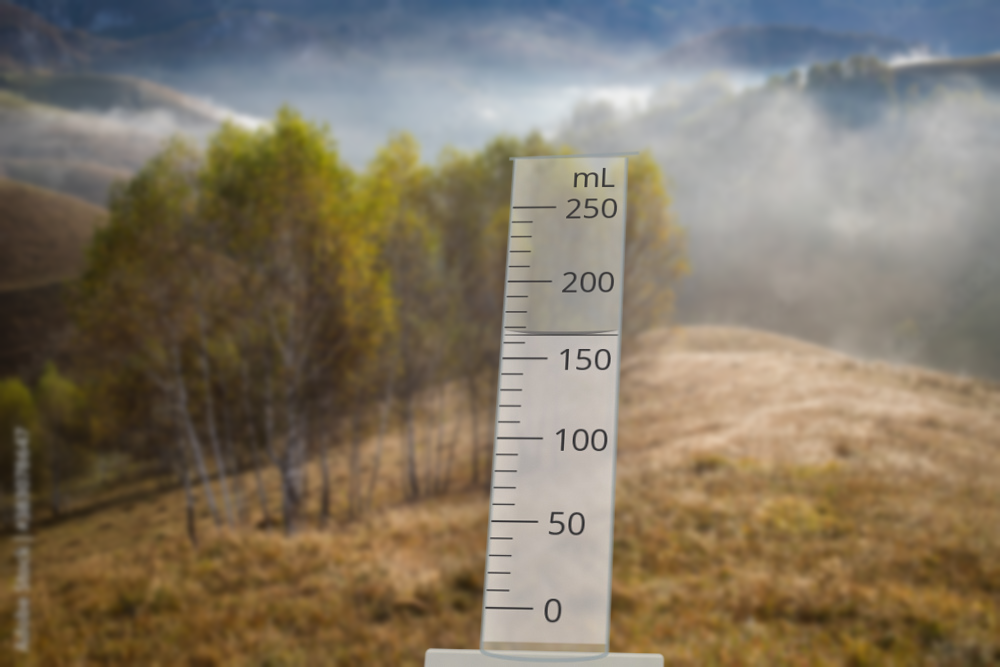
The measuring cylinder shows **165** mL
